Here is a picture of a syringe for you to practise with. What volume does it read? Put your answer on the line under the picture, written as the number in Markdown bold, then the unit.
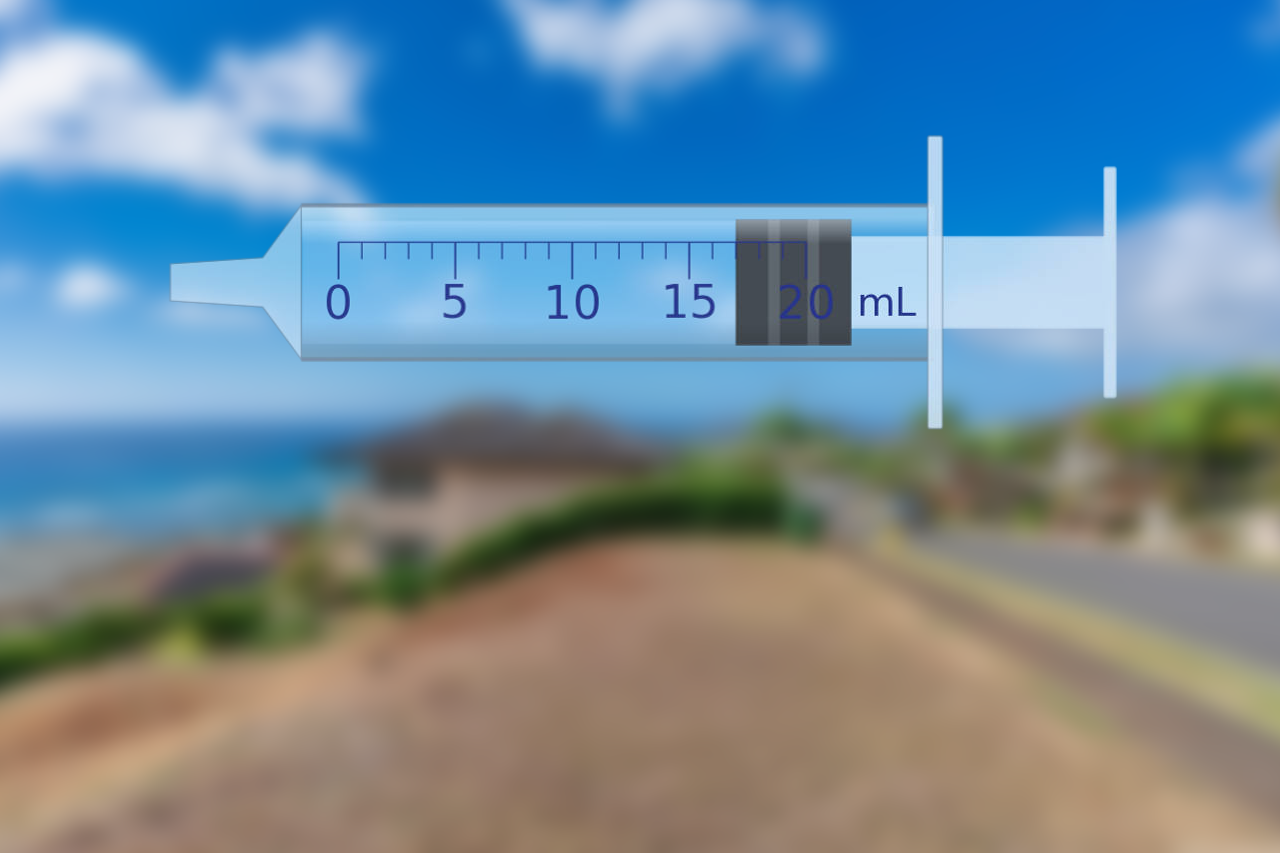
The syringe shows **17** mL
